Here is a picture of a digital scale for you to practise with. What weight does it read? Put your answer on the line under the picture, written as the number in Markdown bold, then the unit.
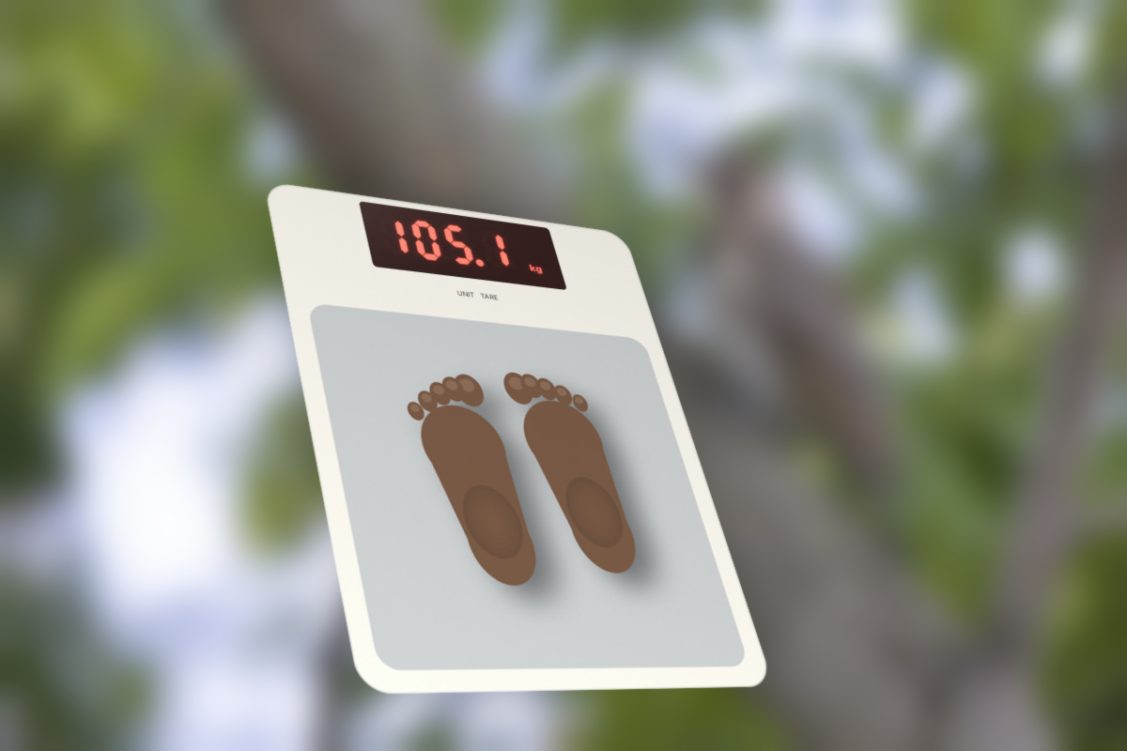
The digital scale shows **105.1** kg
